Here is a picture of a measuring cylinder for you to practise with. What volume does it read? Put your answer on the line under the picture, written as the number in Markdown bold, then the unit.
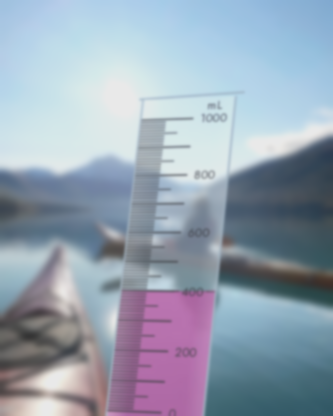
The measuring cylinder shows **400** mL
